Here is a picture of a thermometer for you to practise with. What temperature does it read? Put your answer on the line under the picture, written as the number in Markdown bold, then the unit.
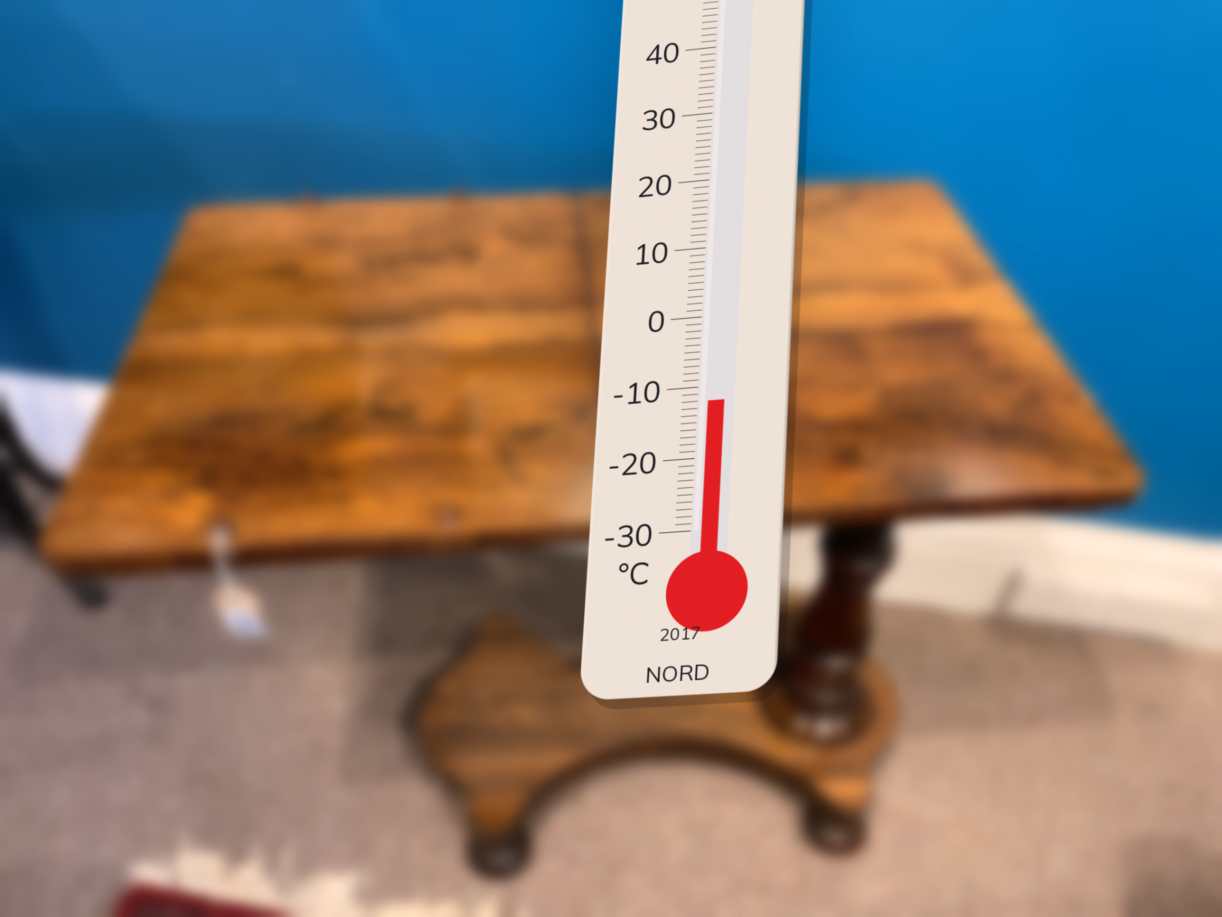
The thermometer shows **-12** °C
